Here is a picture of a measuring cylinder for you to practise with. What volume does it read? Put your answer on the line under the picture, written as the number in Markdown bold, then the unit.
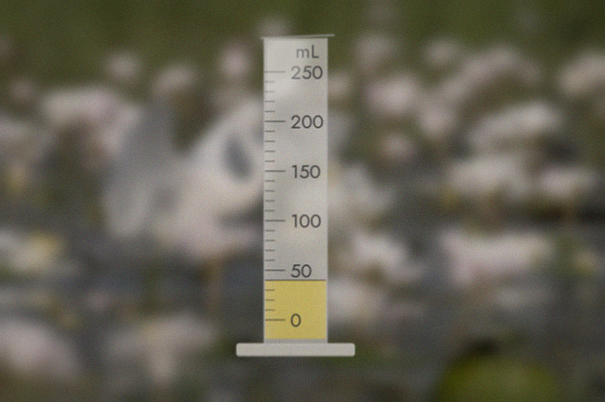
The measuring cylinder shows **40** mL
